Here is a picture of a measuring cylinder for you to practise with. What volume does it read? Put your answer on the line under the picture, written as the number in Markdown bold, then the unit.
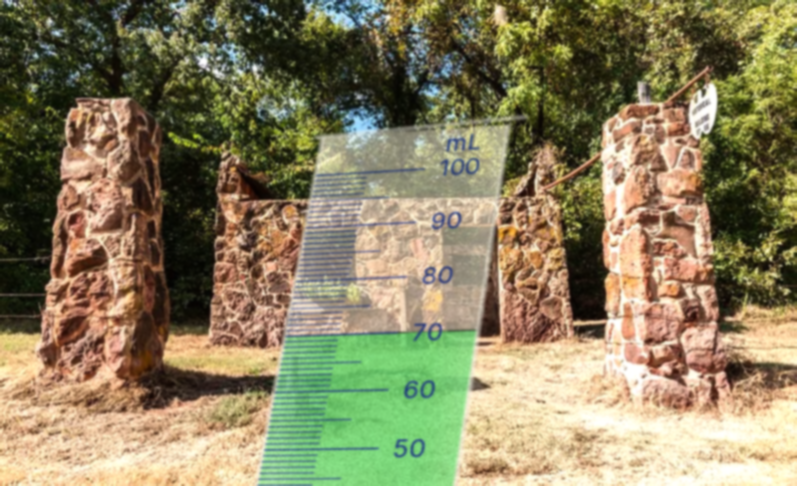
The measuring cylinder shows **70** mL
